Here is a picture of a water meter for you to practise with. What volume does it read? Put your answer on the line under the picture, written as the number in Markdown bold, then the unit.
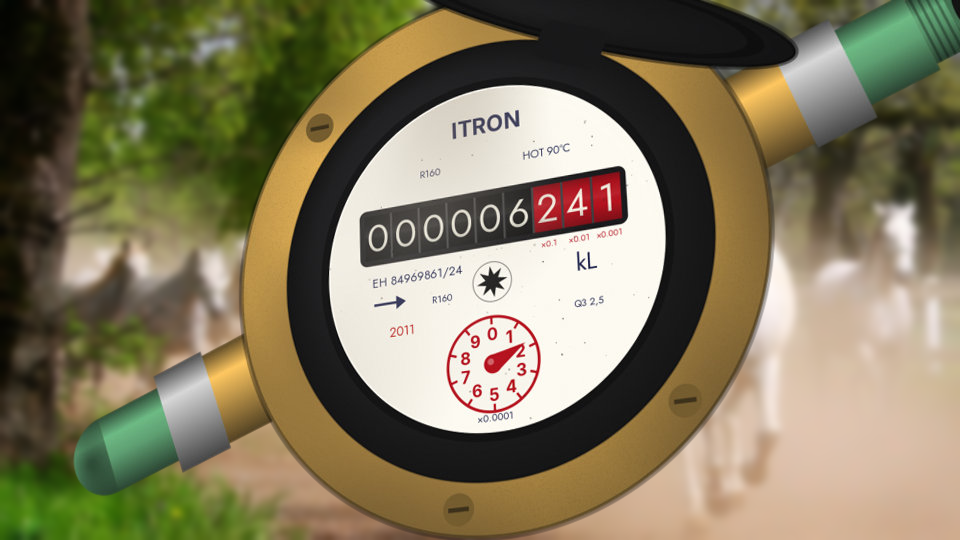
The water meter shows **6.2411** kL
